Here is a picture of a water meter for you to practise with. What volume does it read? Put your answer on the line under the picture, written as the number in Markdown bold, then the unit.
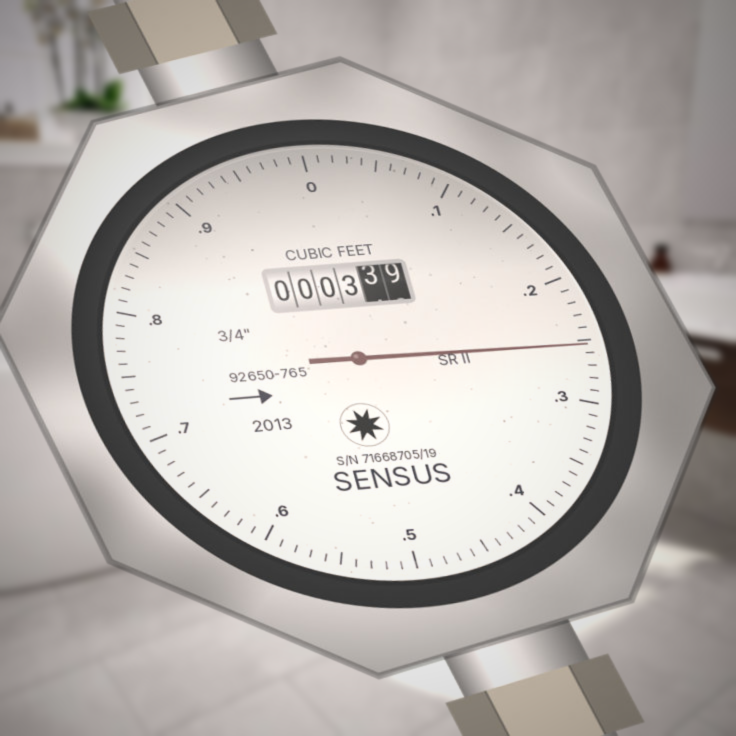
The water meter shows **339.25** ft³
